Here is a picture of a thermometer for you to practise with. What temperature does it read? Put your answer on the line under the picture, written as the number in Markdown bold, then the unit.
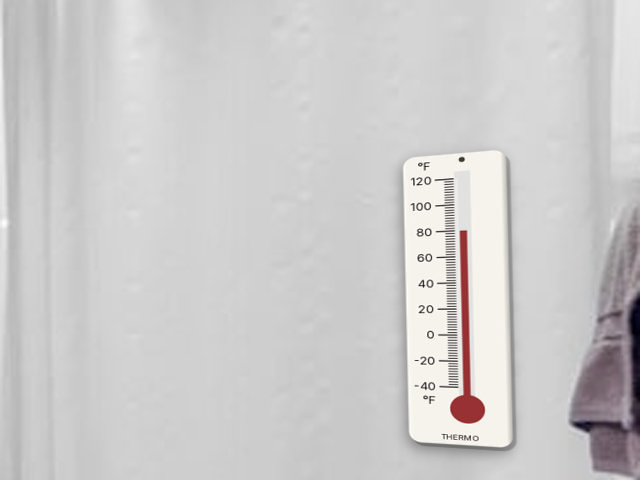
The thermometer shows **80** °F
